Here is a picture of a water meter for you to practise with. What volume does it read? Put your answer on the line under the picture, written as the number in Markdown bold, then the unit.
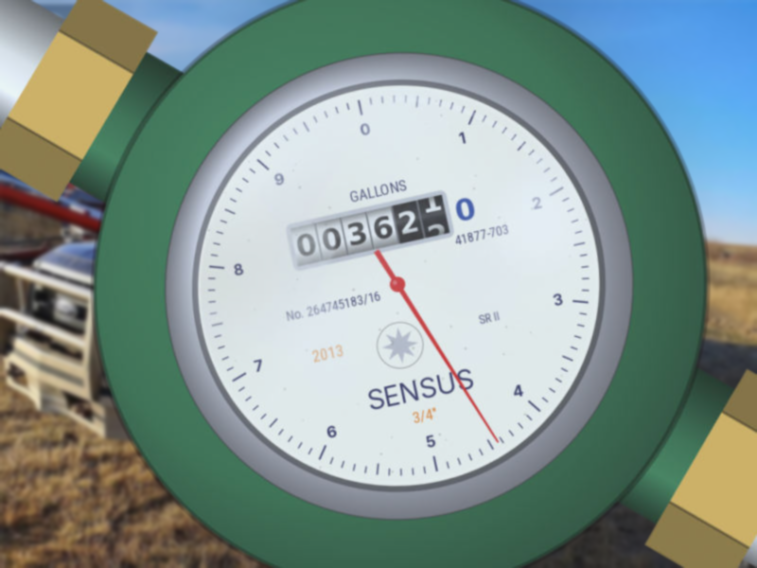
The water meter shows **36214.4** gal
